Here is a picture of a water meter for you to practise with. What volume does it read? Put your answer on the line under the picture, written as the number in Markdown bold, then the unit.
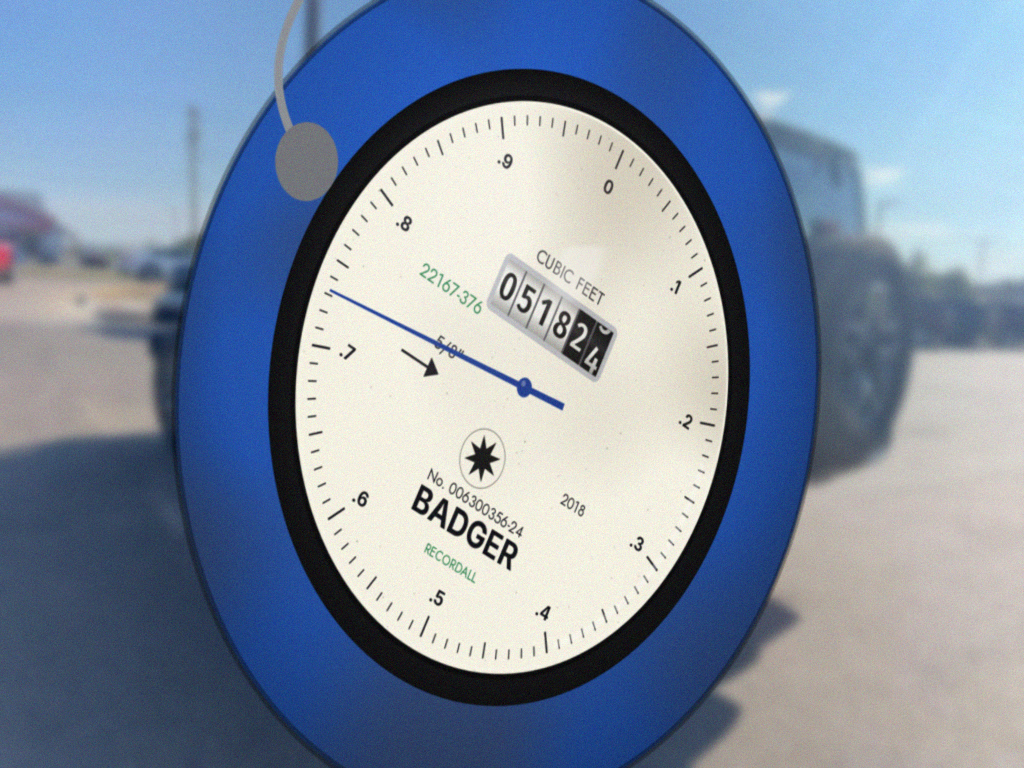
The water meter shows **51823.73** ft³
